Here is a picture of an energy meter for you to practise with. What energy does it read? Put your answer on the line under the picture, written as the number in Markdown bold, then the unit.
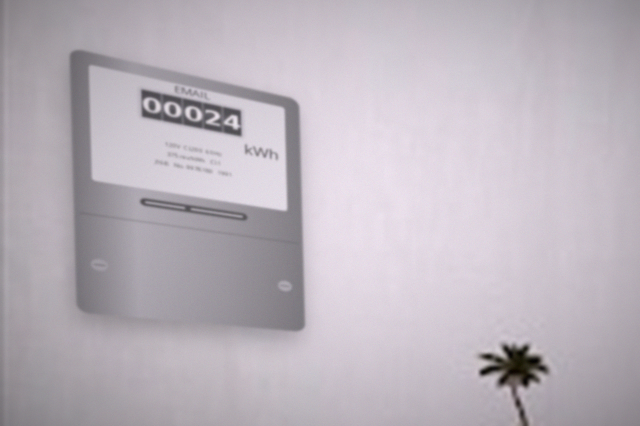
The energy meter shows **24** kWh
